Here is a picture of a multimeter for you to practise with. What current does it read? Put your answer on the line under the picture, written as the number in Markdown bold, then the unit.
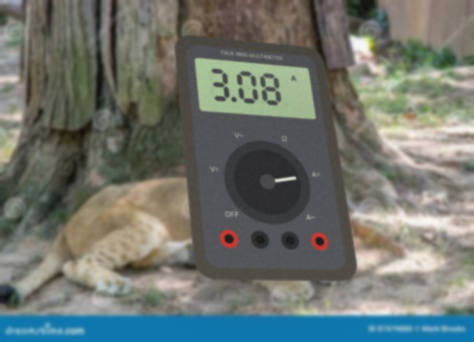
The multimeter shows **3.08** A
